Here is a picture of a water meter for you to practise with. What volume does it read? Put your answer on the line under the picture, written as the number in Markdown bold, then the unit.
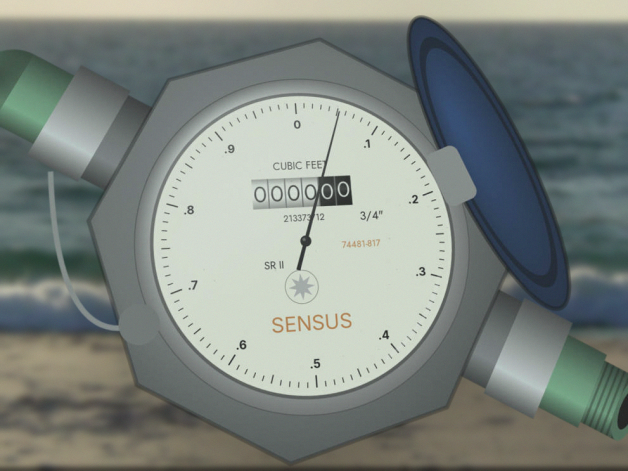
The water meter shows **0.05** ft³
